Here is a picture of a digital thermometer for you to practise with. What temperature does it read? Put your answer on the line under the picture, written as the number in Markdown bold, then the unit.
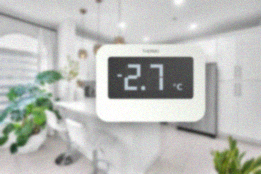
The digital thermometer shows **-2.7** °C
